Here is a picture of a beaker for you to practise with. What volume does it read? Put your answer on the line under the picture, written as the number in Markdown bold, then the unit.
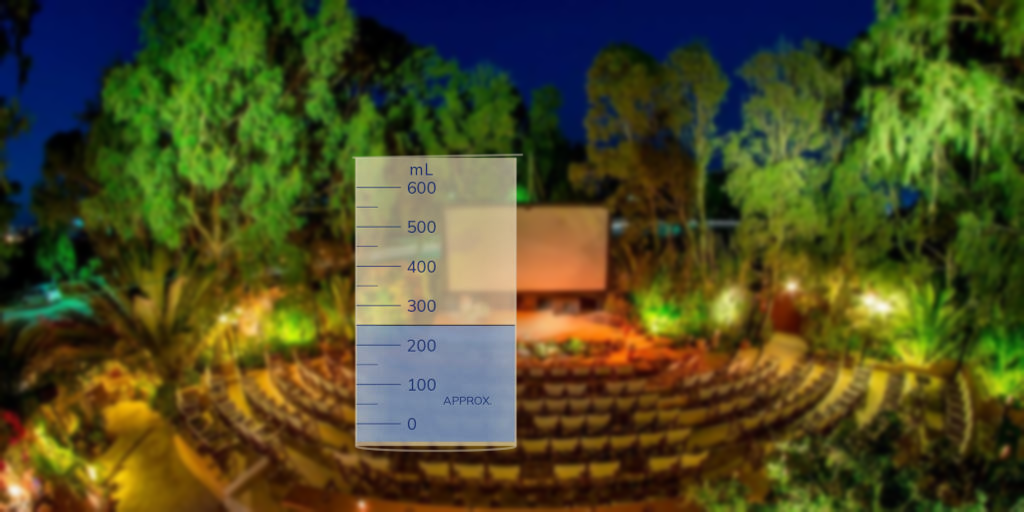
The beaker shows **250** mL
